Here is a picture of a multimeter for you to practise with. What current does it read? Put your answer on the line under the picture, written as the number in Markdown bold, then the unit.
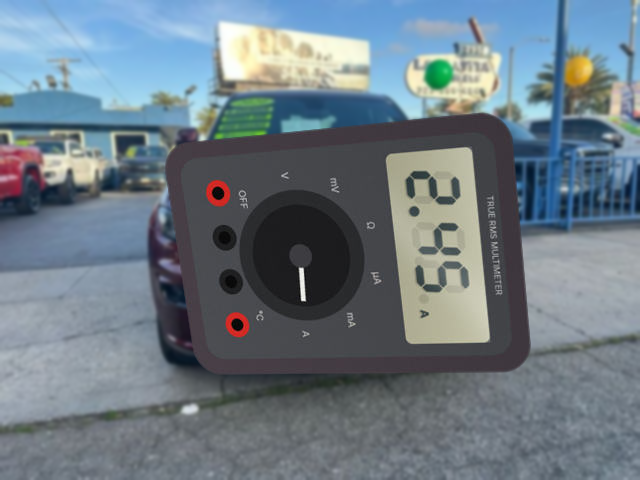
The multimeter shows **2.45** A
